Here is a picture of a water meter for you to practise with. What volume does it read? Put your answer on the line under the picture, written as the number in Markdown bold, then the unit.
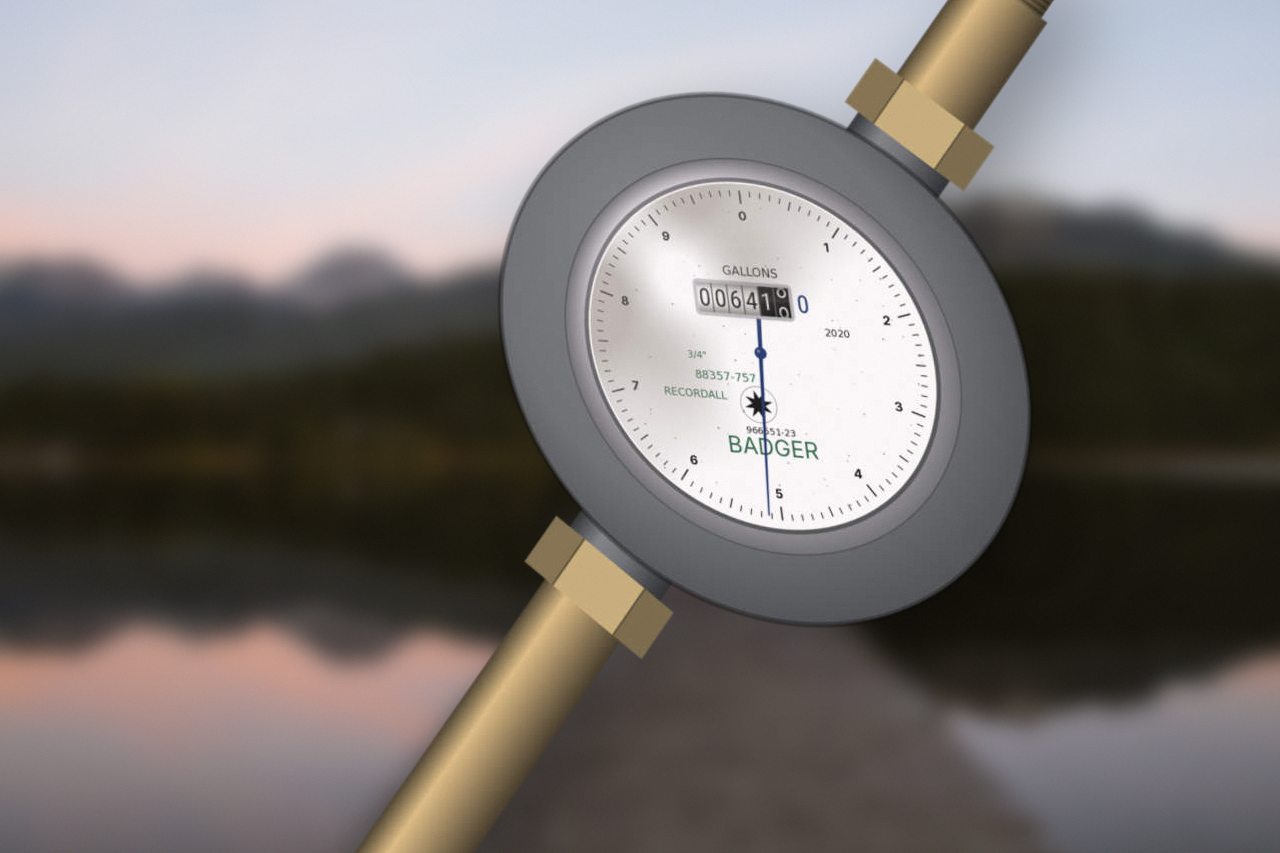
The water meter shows **64185.1** gal
